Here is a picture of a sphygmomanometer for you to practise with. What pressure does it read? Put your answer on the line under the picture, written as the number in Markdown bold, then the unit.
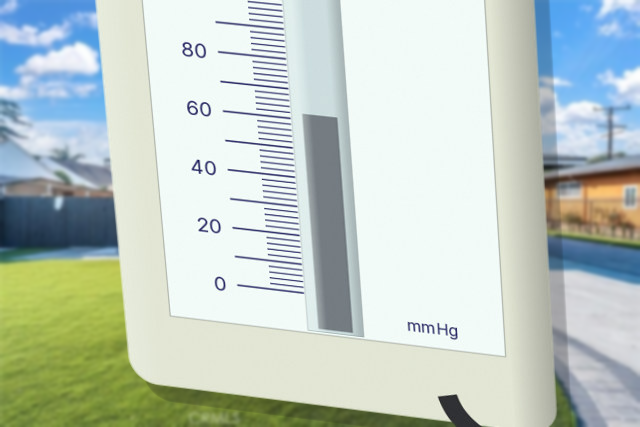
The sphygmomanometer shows **62** mmHg
